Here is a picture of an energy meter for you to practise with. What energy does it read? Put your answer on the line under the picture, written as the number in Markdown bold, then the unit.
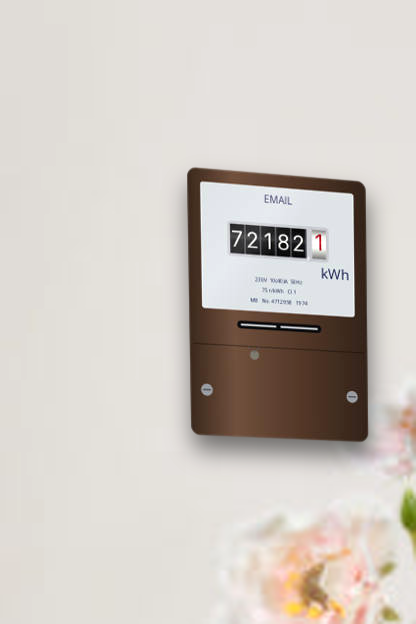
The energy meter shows **72182.1** kWh
